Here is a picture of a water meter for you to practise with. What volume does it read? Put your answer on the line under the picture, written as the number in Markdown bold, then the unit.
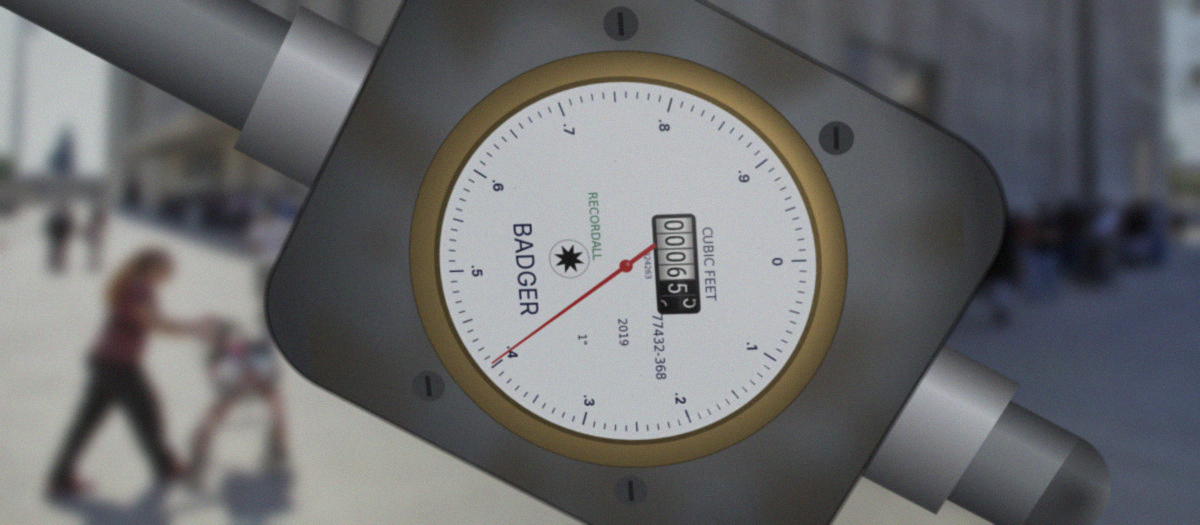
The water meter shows **655.40** ft³
